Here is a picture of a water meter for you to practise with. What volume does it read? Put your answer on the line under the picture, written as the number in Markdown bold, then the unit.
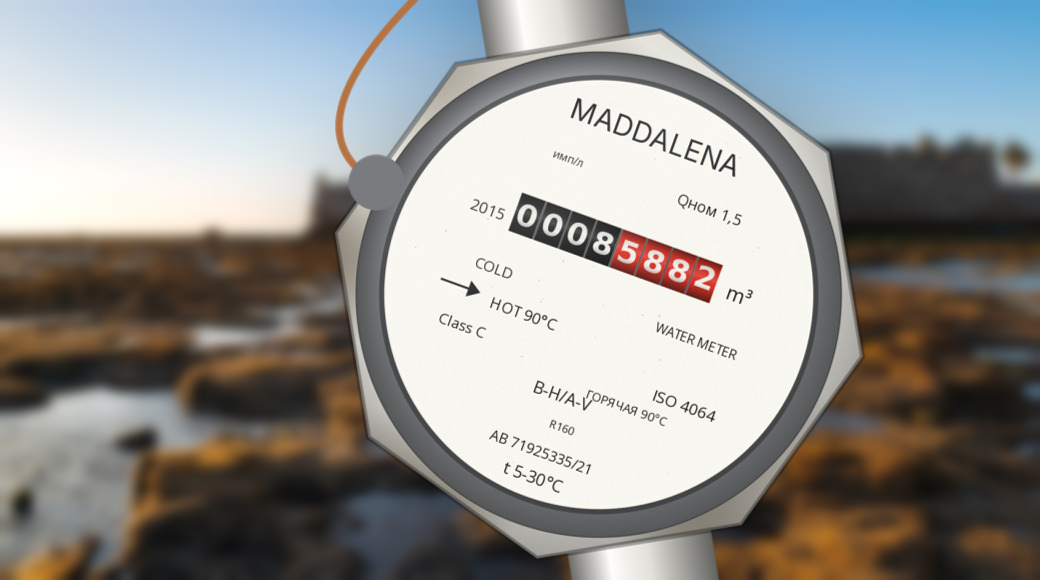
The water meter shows **8.5882** m³
